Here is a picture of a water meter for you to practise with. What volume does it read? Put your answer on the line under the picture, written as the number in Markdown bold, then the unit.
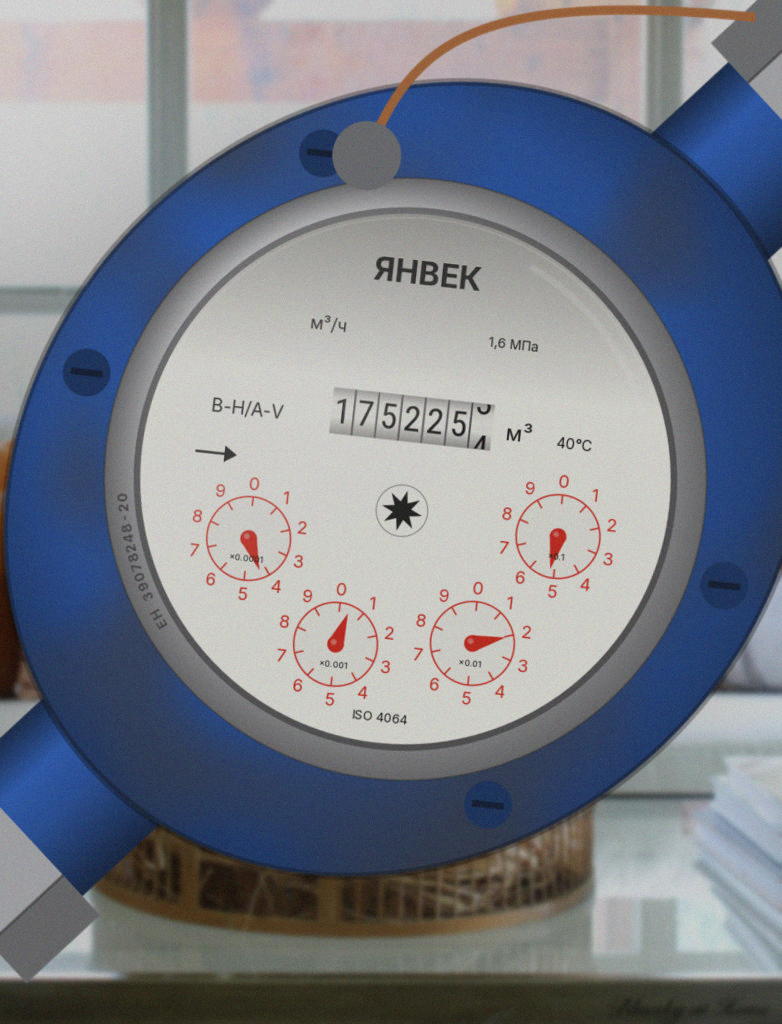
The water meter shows **1752253.5204** m³
